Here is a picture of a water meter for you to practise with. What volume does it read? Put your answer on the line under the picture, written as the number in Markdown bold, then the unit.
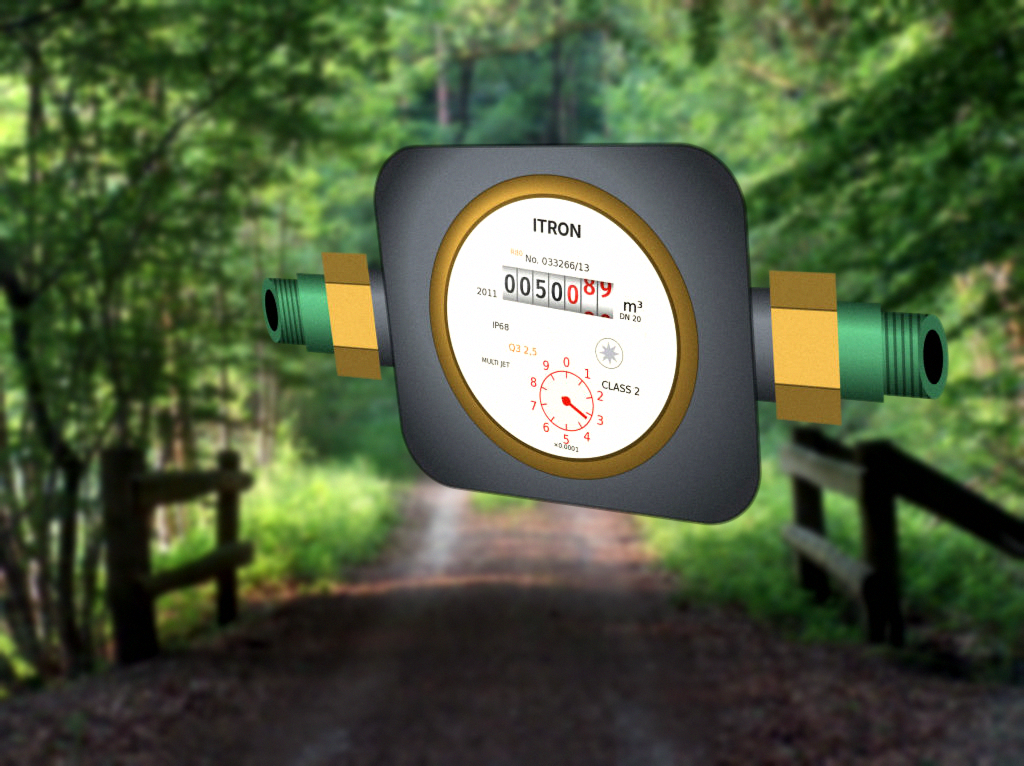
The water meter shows **50.0893** m³
